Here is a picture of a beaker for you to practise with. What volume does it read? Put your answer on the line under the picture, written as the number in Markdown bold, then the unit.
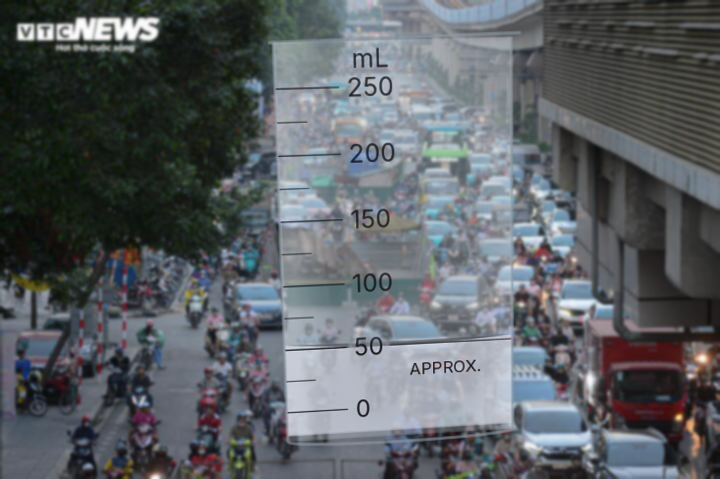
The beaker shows **50** mL
